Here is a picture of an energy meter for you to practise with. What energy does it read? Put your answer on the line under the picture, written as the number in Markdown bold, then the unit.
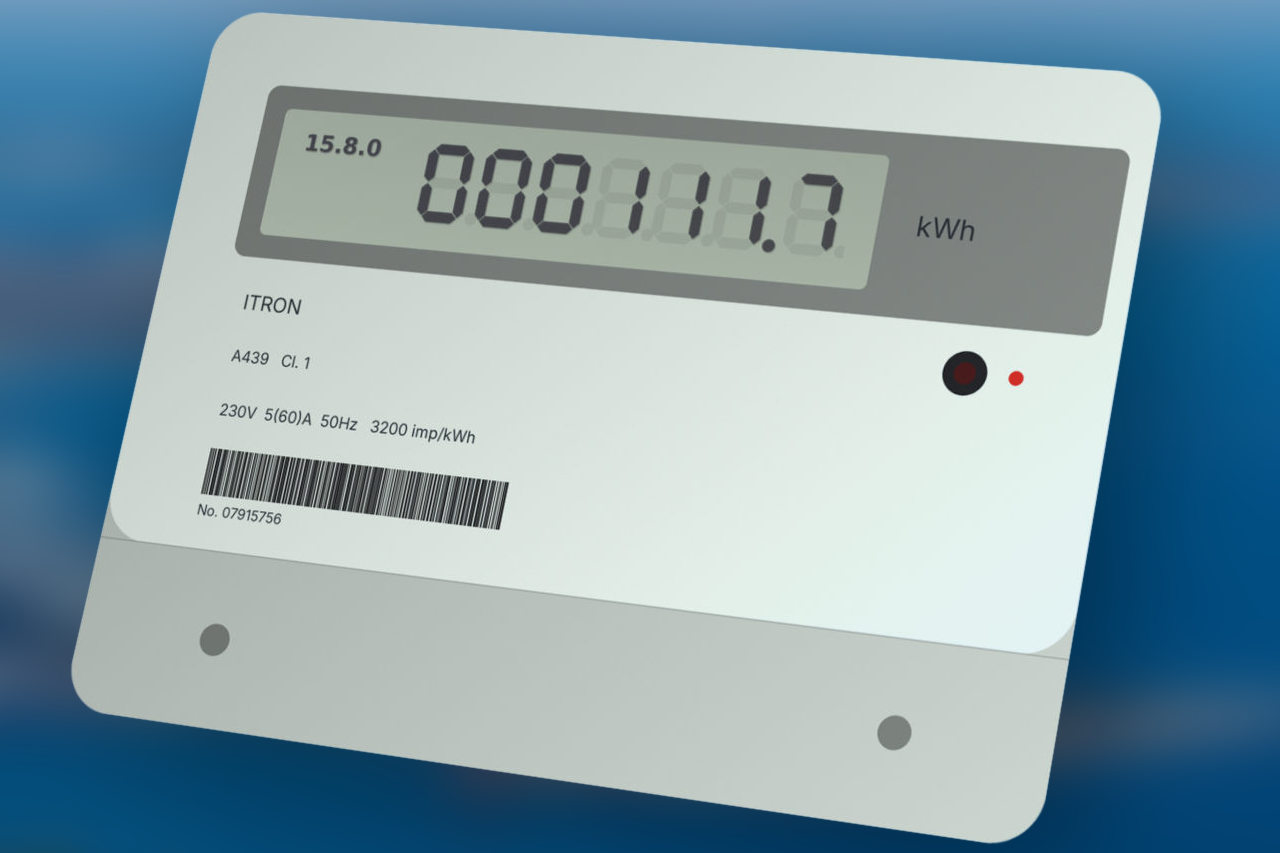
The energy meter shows **111.7** kWh
